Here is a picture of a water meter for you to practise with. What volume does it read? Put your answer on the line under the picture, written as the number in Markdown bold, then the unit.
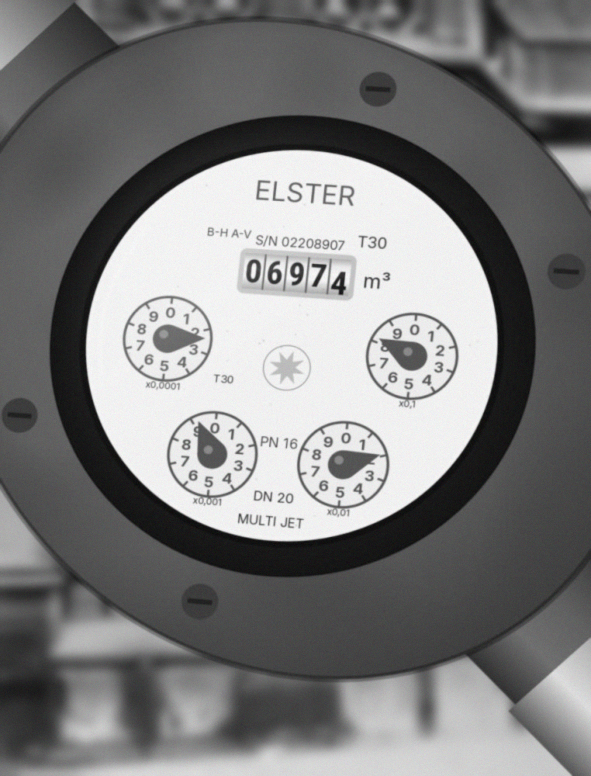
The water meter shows **6973.8192** m³
